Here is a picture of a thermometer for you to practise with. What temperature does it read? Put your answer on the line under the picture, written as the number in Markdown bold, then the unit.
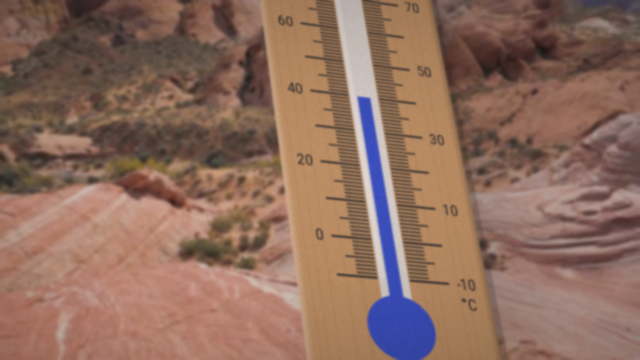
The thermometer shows **40** °C
